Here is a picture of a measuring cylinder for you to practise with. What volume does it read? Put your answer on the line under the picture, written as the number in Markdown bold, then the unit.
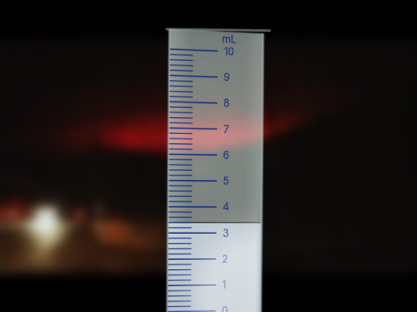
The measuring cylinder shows **3.4** mL
